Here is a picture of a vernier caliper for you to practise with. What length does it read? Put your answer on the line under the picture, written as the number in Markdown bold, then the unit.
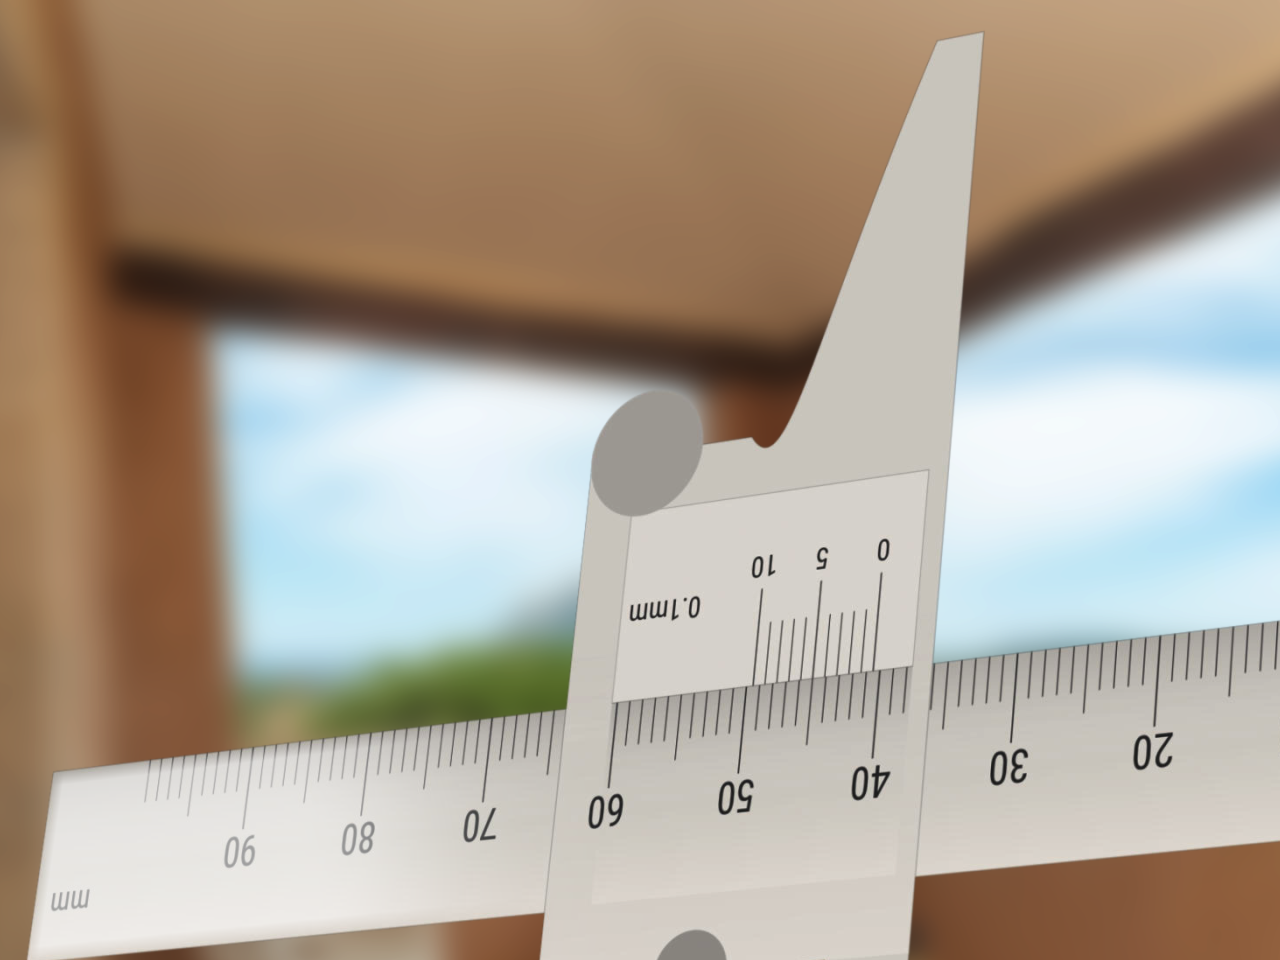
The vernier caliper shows **40.5** mm
